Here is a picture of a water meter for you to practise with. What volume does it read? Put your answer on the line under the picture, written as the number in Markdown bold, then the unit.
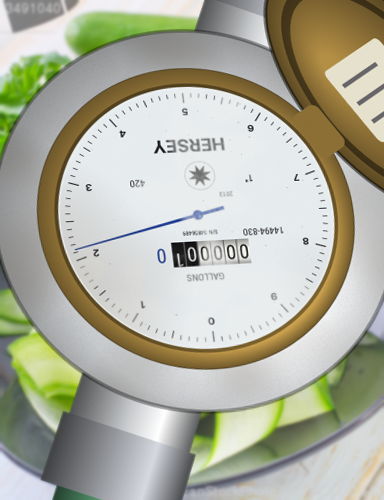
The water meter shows **12.1** gal
